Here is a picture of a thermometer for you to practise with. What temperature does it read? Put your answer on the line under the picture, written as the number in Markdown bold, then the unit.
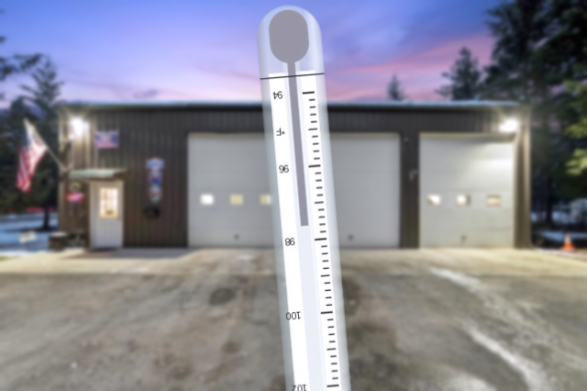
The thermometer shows **97.6** °F
